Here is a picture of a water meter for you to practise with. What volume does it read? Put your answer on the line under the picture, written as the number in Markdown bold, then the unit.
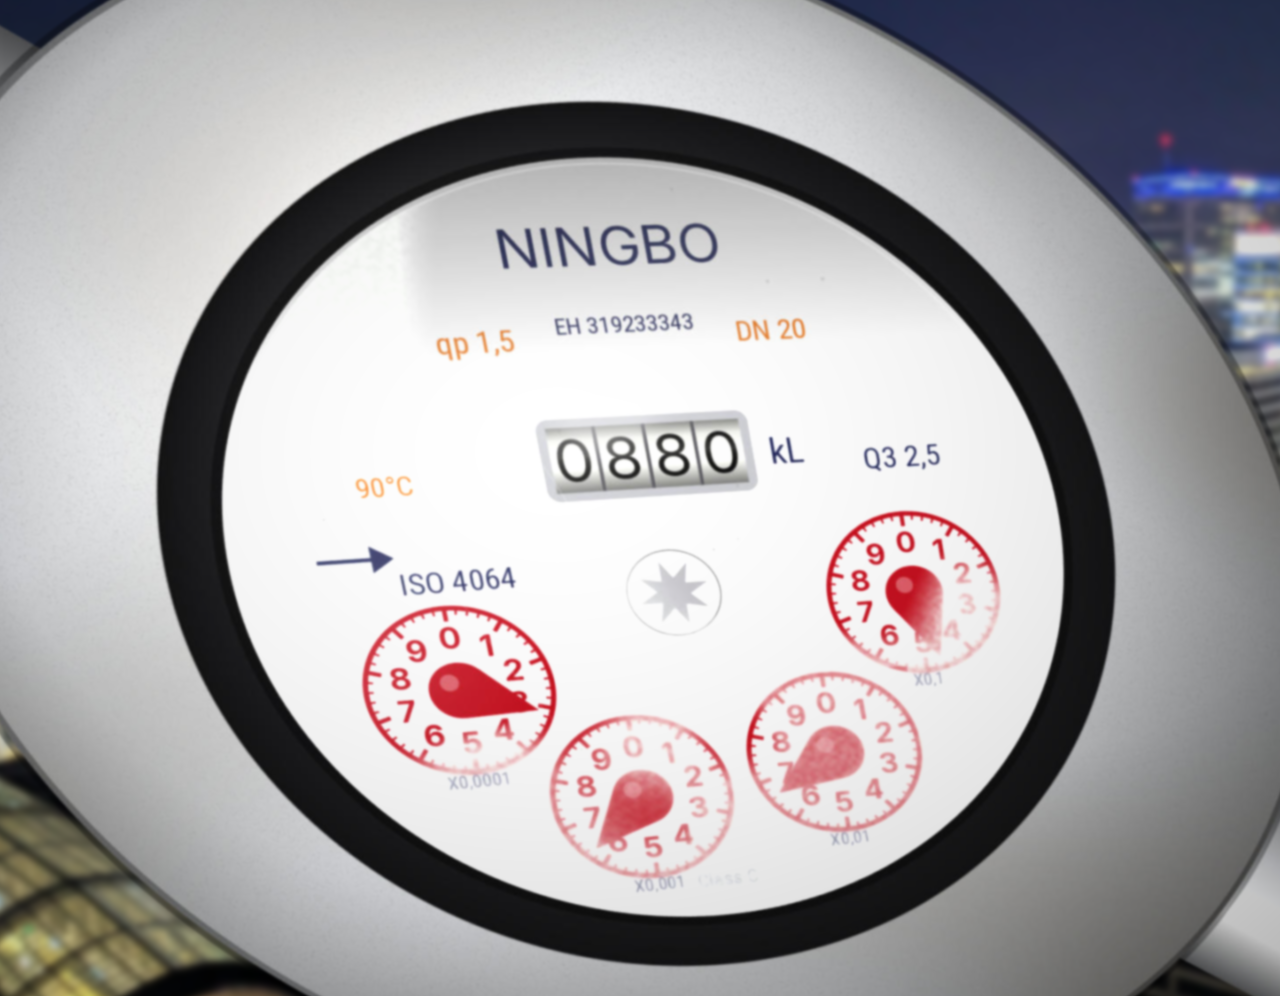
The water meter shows **880.4663** kL
